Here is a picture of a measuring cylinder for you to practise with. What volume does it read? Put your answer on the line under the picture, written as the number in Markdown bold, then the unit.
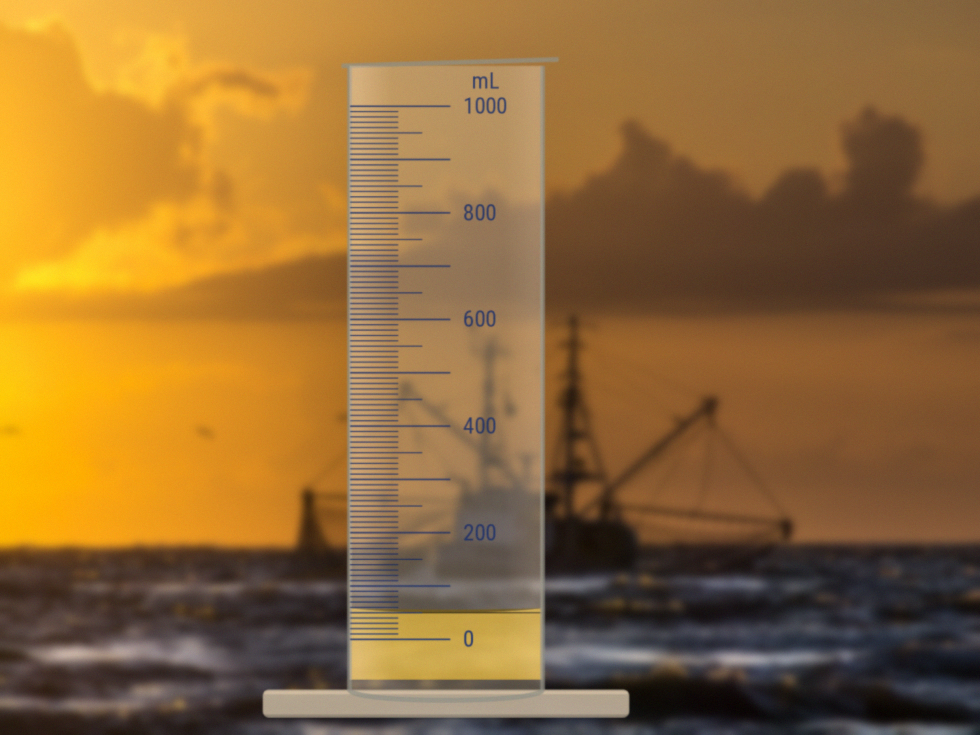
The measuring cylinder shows **50** mL
